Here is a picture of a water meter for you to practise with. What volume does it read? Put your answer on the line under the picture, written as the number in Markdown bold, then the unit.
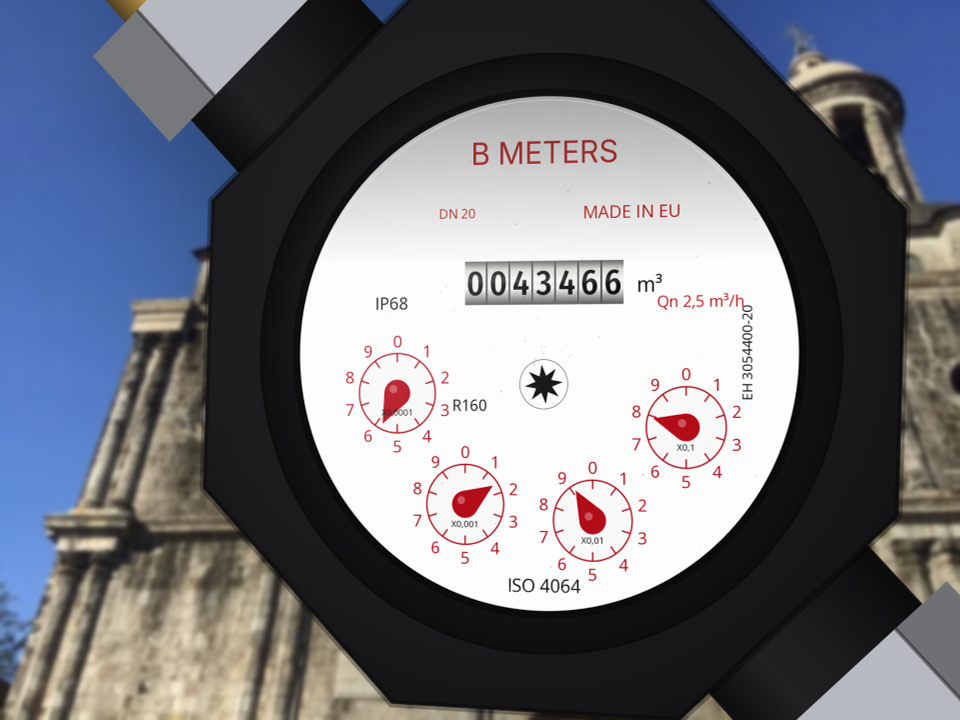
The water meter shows **43466.7915** m³
